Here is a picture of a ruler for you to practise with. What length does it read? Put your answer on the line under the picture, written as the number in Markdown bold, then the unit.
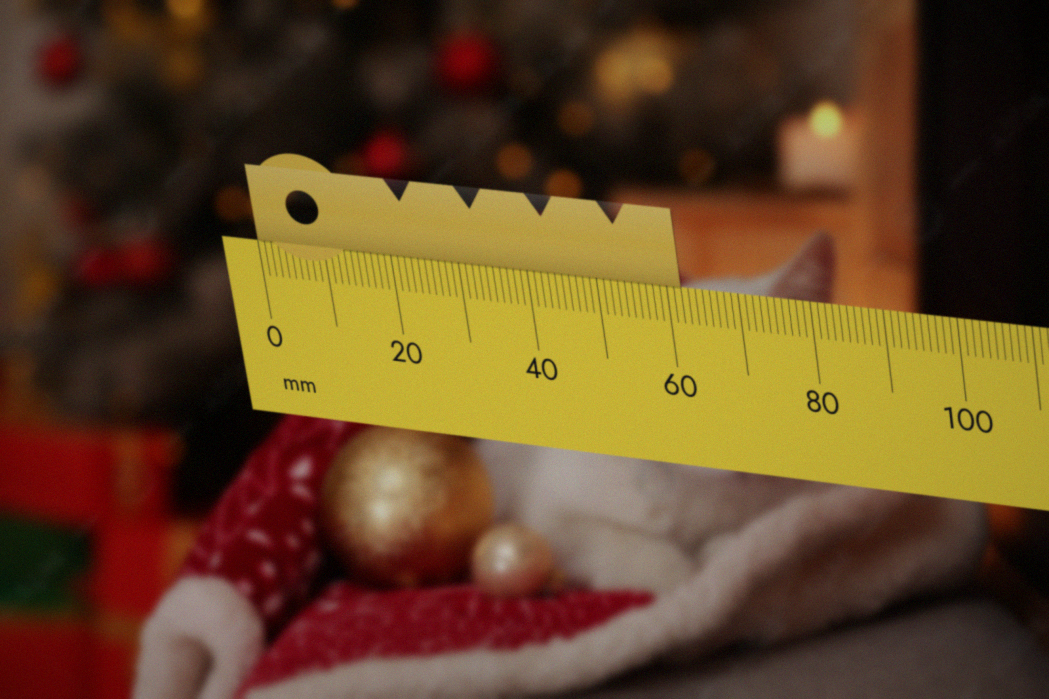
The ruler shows **62** mm
